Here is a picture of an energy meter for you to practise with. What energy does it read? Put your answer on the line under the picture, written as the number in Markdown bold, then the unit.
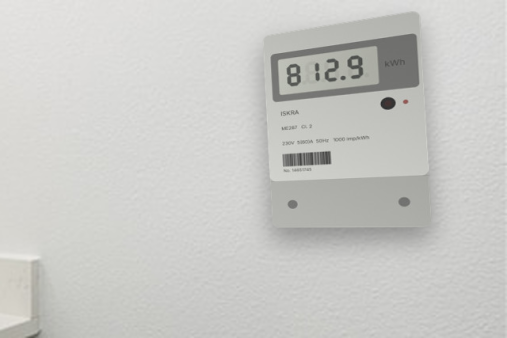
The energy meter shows **812.9** kWh
